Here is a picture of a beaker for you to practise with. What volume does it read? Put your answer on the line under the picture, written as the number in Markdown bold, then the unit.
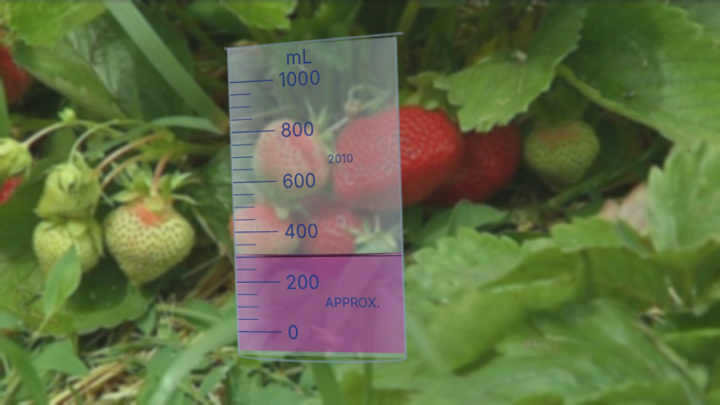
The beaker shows **300** mL
